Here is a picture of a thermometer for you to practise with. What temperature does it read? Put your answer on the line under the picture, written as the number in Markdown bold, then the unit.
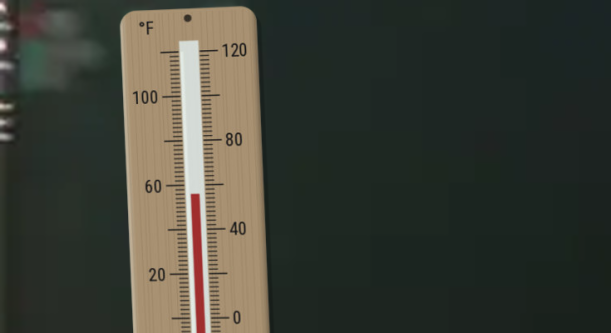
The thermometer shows **56** °F
